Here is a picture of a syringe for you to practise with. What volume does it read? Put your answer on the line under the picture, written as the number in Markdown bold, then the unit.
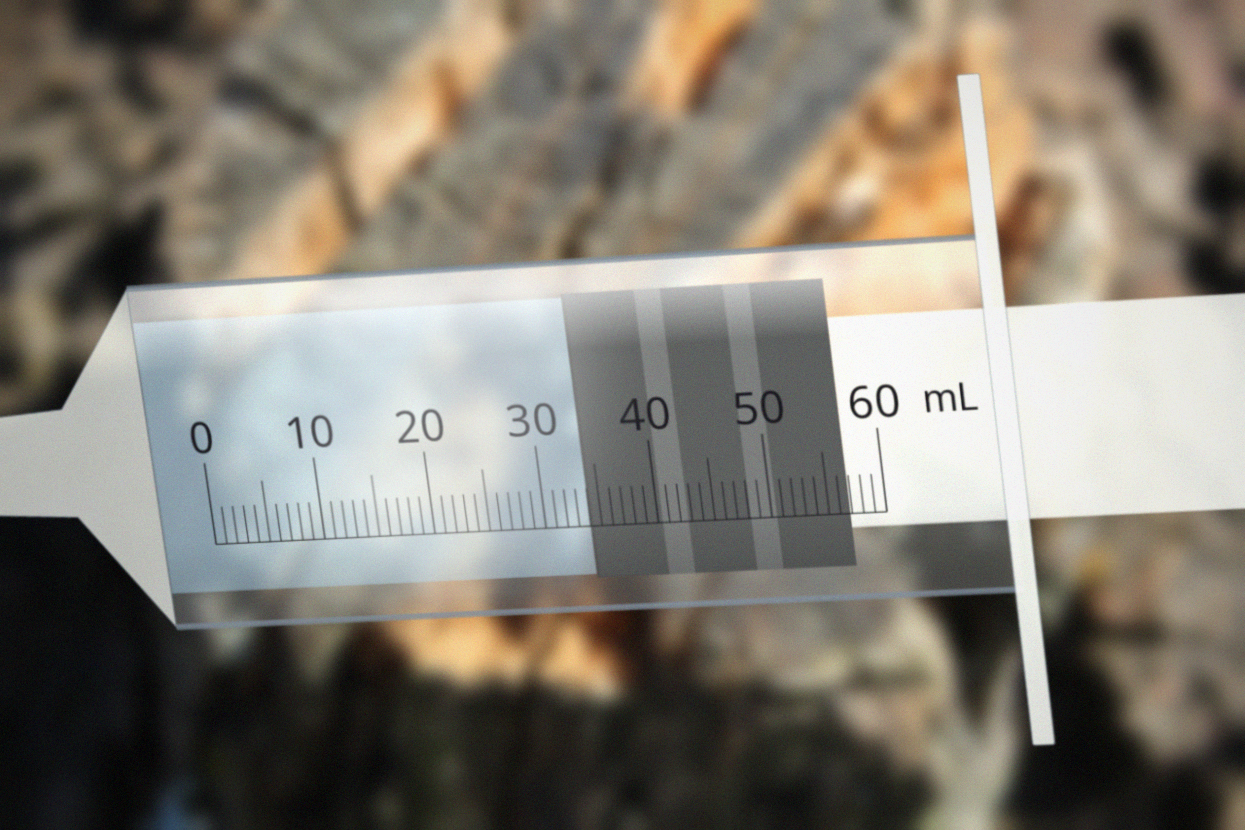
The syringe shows **34** mL
